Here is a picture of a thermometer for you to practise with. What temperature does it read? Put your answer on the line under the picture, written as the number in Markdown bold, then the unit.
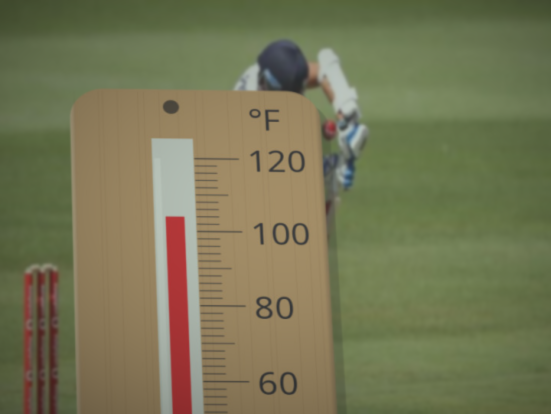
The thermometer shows **104** °F
